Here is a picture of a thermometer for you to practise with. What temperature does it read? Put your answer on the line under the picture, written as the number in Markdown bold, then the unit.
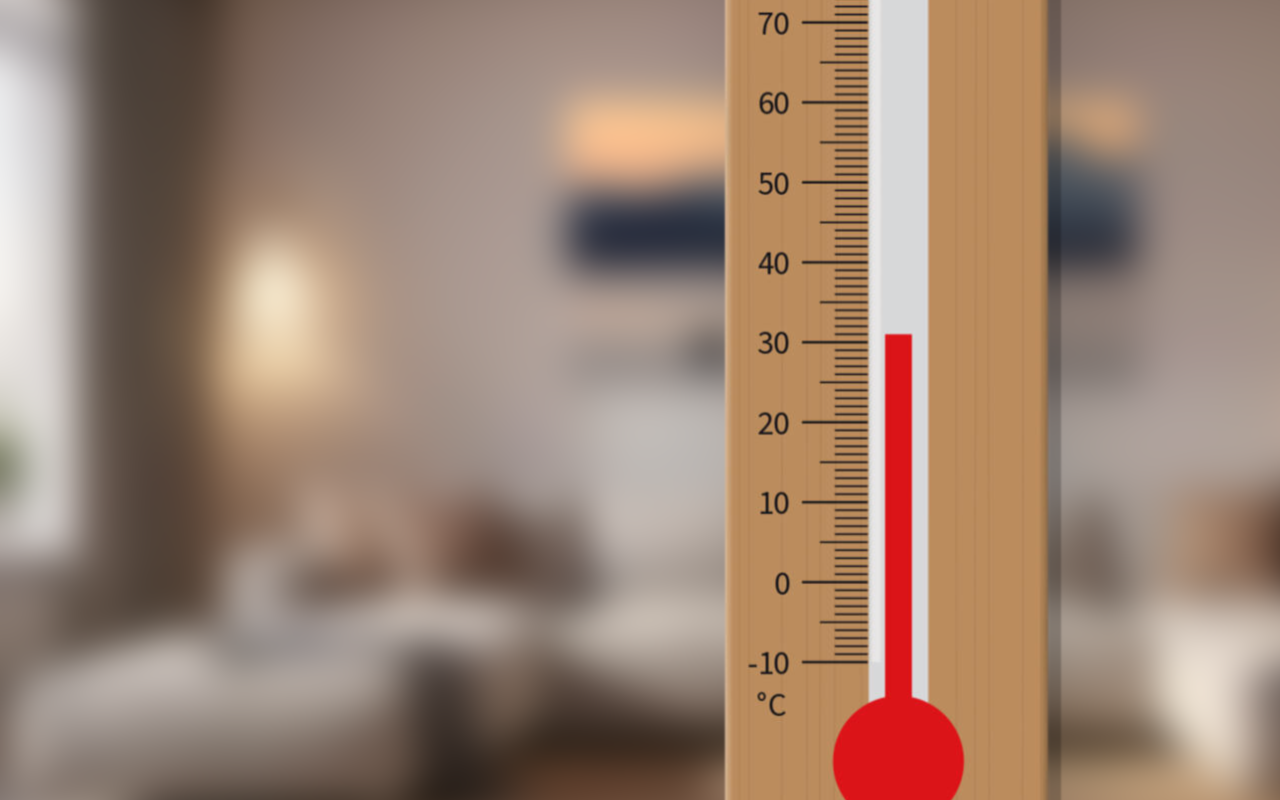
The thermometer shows **31** °C
